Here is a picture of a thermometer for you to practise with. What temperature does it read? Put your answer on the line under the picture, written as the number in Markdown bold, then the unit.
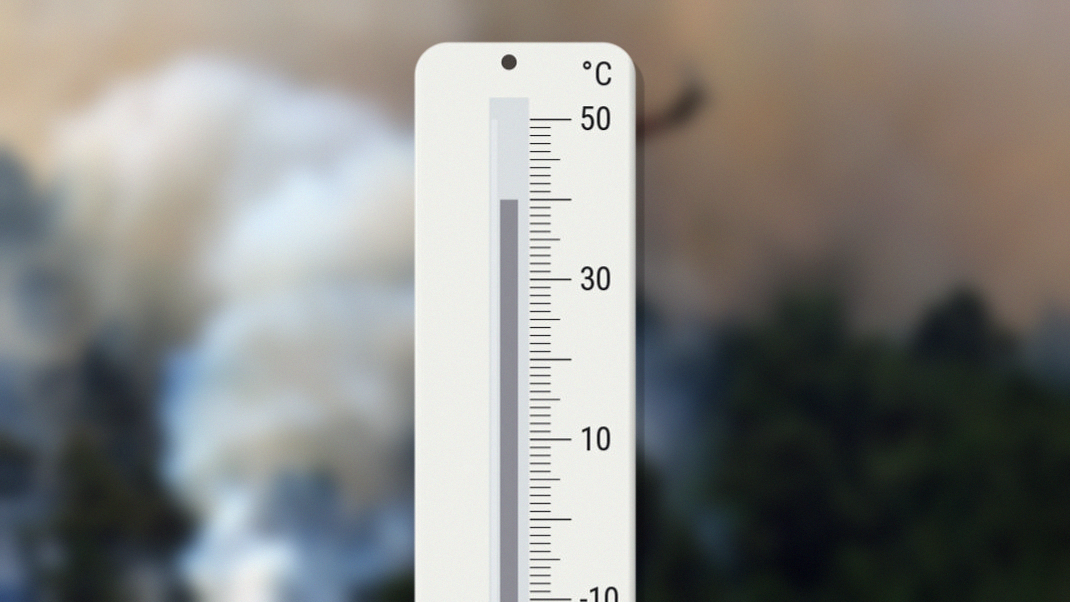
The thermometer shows **40** °C
